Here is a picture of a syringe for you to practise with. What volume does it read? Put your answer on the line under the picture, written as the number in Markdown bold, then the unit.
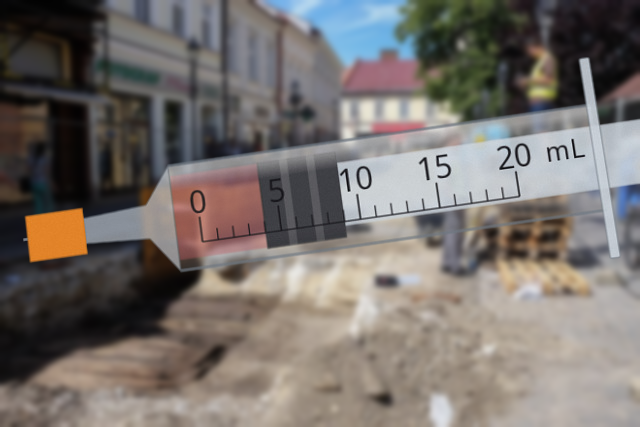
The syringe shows **4** mL
